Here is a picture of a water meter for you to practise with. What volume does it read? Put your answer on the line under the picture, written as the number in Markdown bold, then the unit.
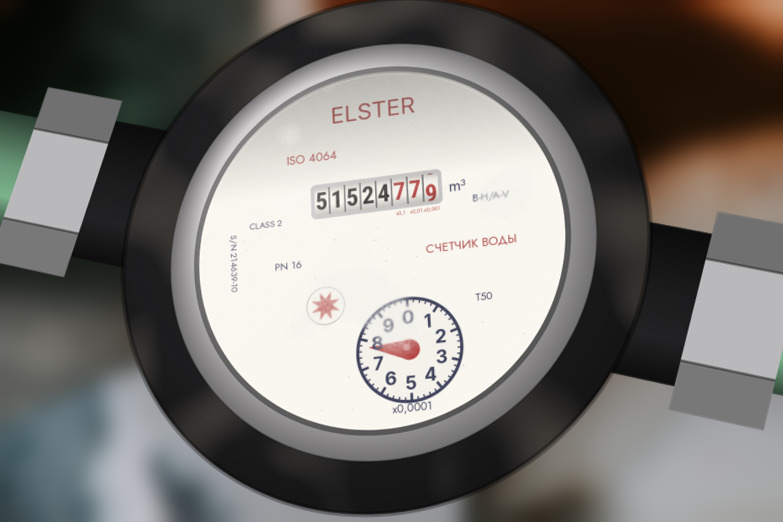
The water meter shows **51524.7787** m³
